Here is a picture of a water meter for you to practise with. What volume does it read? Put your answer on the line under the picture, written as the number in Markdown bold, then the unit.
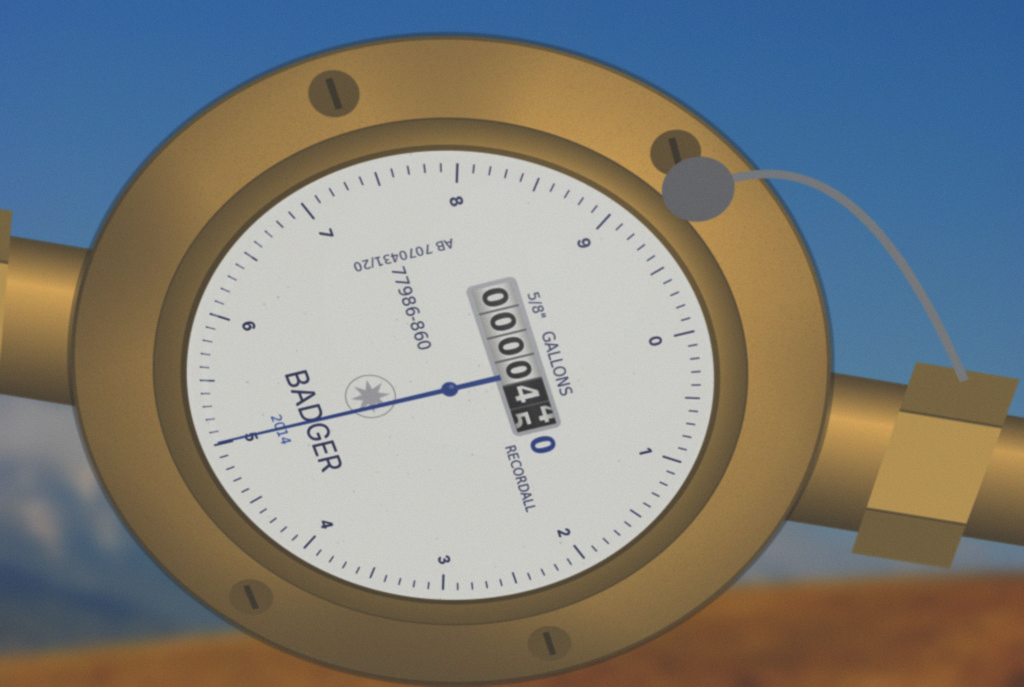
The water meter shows **445.0** gal
